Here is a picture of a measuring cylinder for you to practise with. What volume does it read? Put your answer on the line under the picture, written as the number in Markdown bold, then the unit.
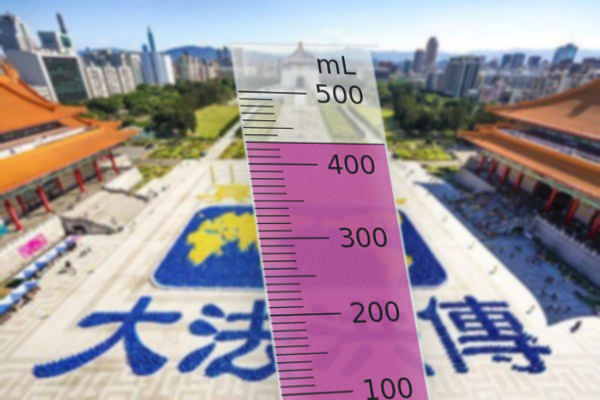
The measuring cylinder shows **430** mL
